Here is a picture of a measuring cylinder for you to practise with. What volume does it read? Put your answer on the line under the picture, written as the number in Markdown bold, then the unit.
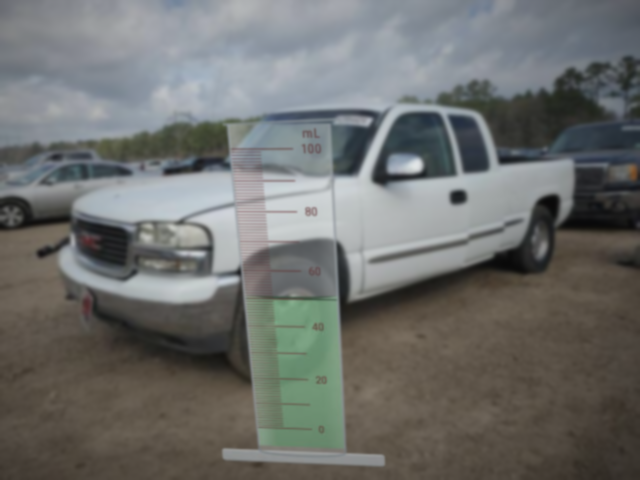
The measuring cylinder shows **50** mL
